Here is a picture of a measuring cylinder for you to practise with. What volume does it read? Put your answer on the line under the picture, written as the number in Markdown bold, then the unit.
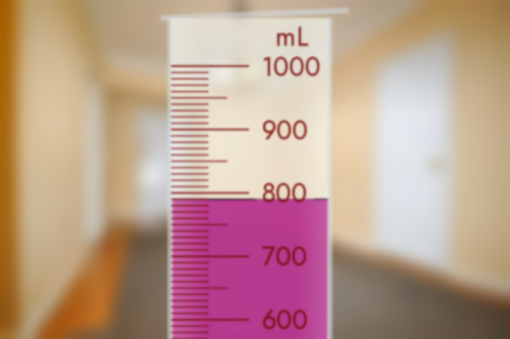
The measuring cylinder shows **790** mL
